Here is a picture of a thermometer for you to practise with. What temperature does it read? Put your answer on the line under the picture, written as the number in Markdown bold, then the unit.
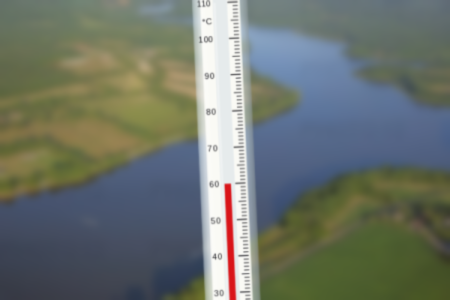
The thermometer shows **60** °C
